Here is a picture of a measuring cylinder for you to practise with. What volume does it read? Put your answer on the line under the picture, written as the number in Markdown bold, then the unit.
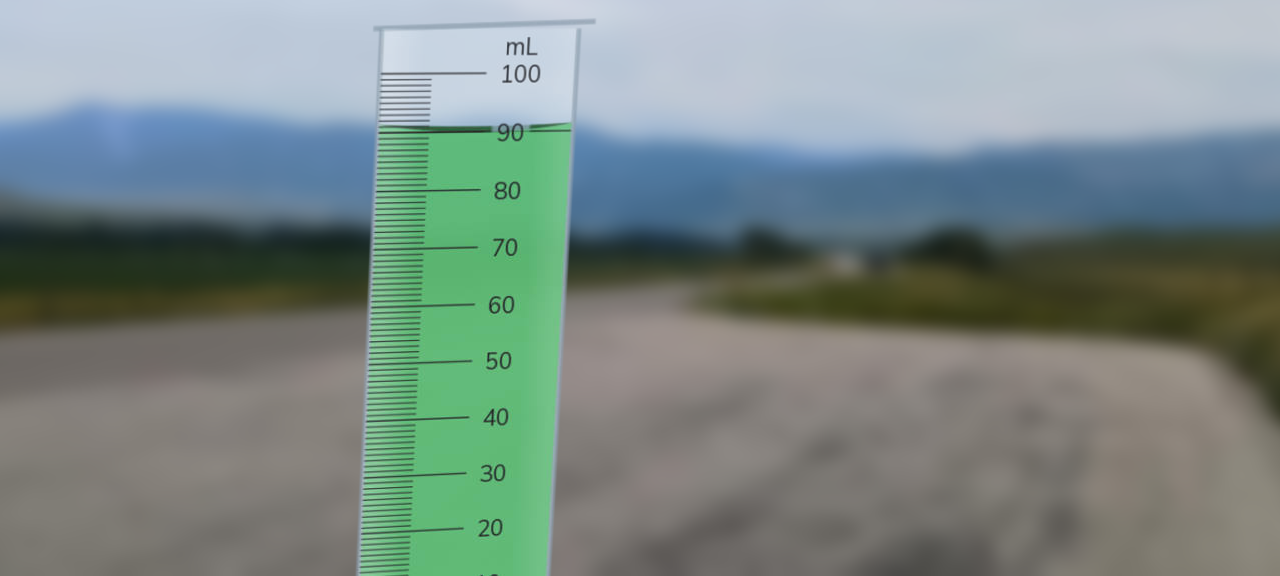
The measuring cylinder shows **90** mL
